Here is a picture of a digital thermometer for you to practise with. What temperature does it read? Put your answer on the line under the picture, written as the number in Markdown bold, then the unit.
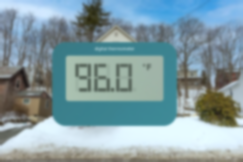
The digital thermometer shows **96.0** °F
